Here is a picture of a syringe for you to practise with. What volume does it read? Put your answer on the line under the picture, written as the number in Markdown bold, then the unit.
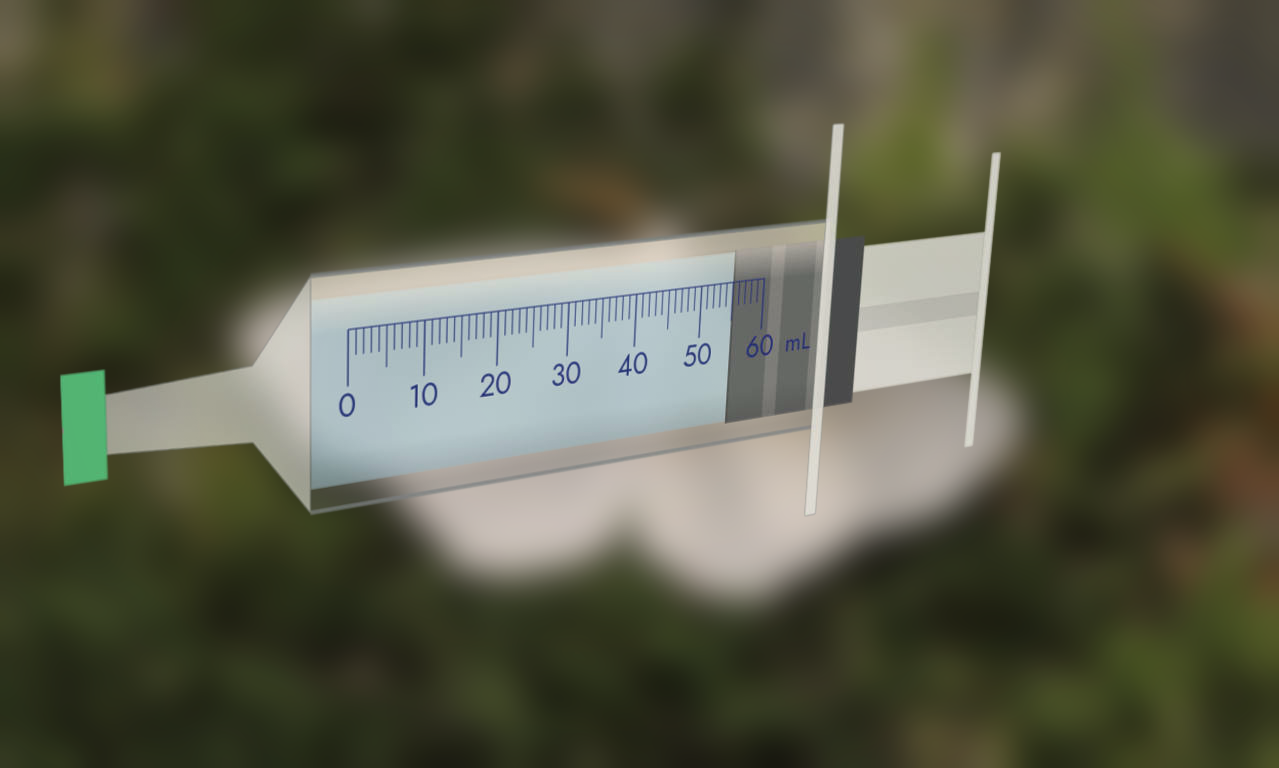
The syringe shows **55** mL
